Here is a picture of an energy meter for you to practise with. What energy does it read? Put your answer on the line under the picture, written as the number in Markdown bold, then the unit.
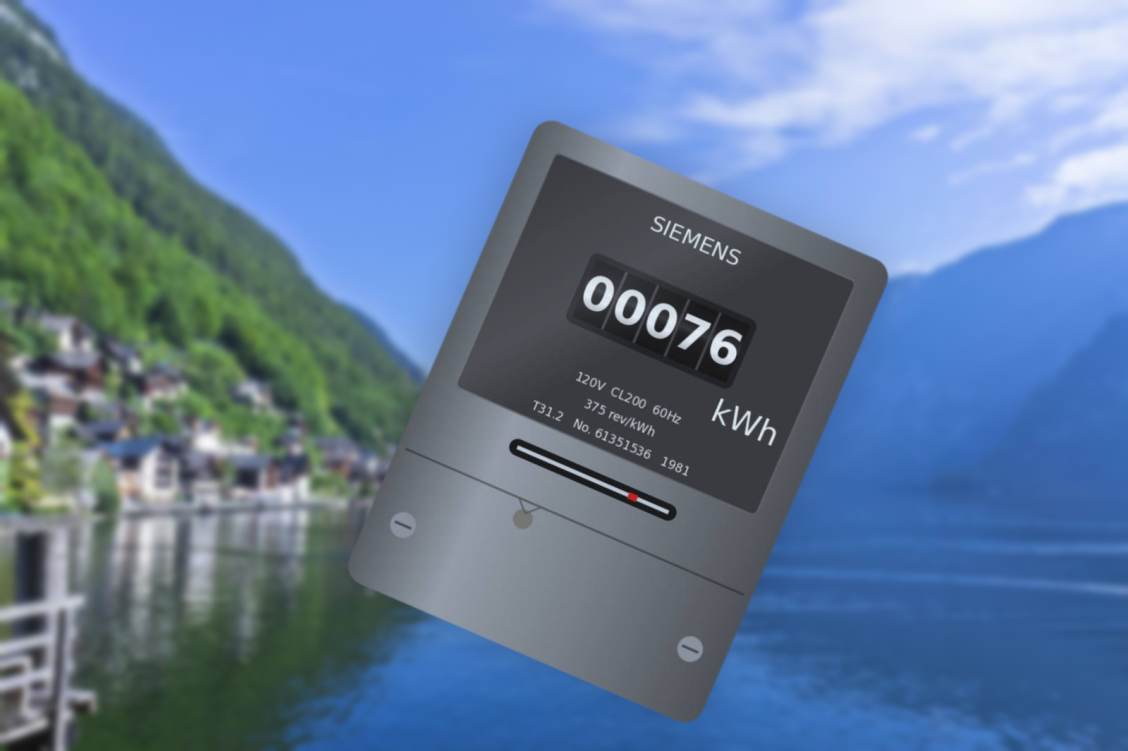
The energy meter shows **76** kWh
